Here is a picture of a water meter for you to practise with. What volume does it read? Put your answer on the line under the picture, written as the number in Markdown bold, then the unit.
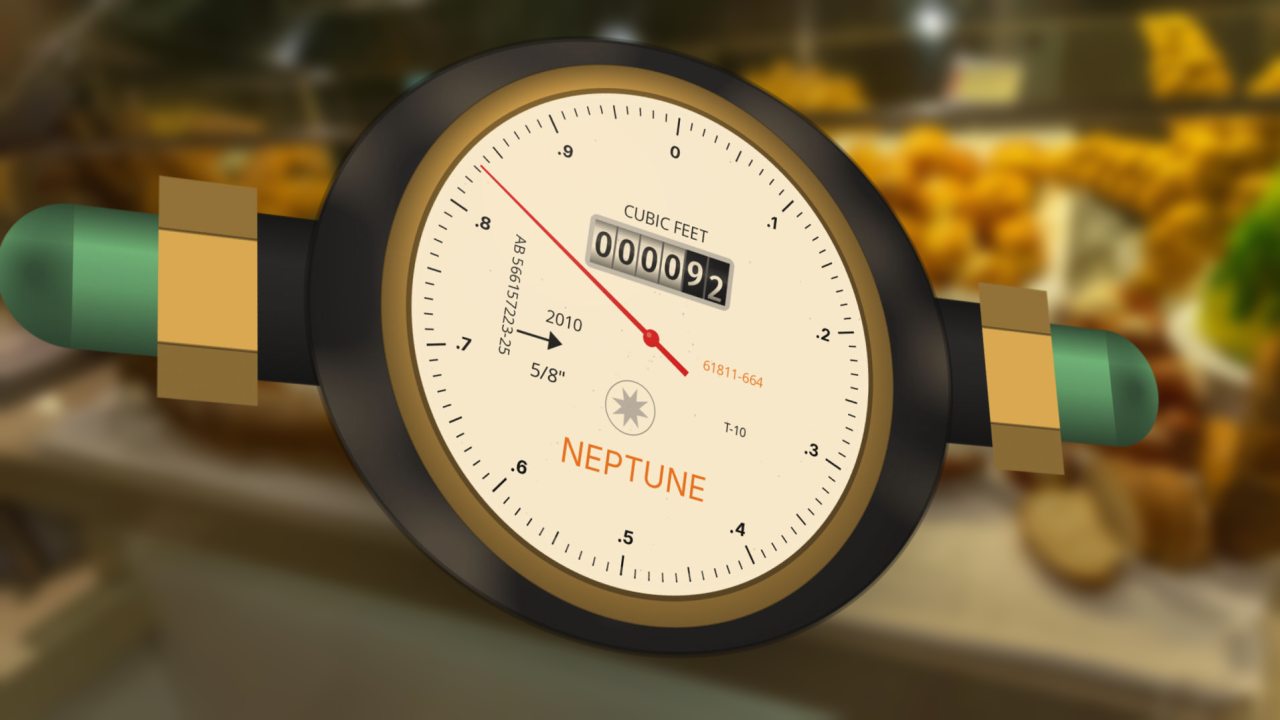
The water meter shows **91.83** ft³
